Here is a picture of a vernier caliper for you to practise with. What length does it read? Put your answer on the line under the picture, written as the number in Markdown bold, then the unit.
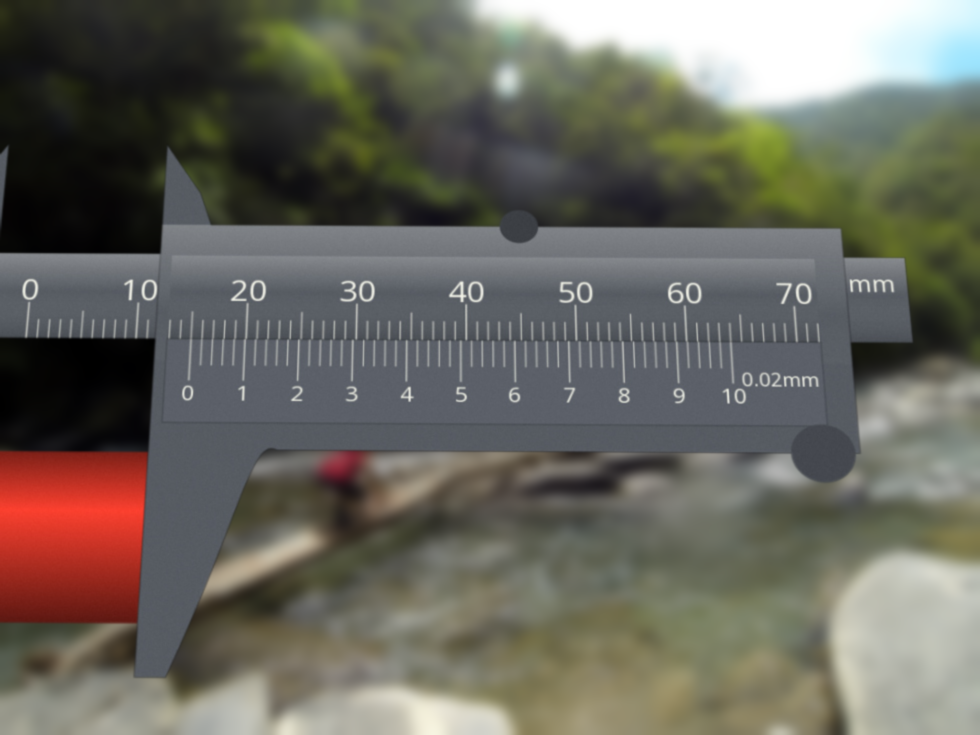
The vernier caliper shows **15.0** mm
